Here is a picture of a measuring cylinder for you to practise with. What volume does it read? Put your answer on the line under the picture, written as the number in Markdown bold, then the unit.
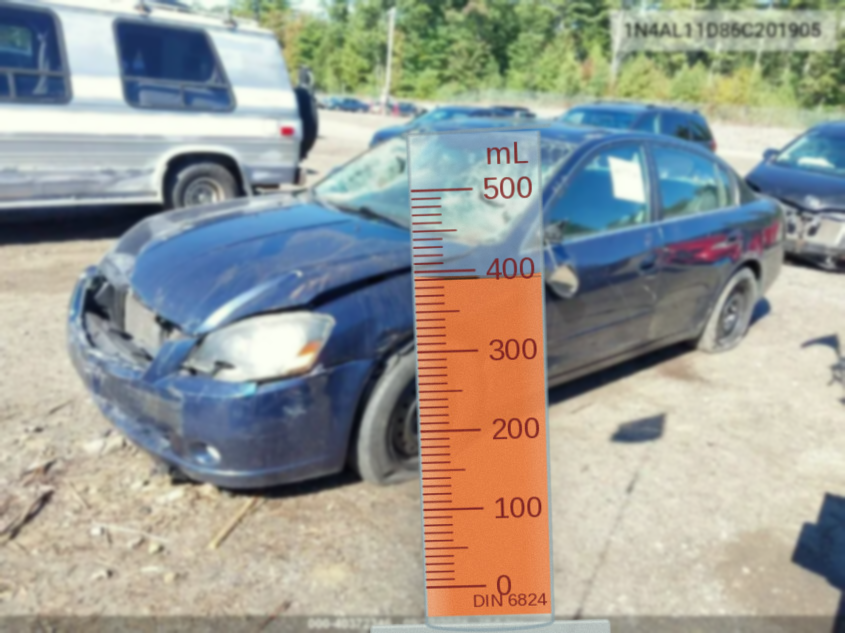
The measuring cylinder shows **390** mL
